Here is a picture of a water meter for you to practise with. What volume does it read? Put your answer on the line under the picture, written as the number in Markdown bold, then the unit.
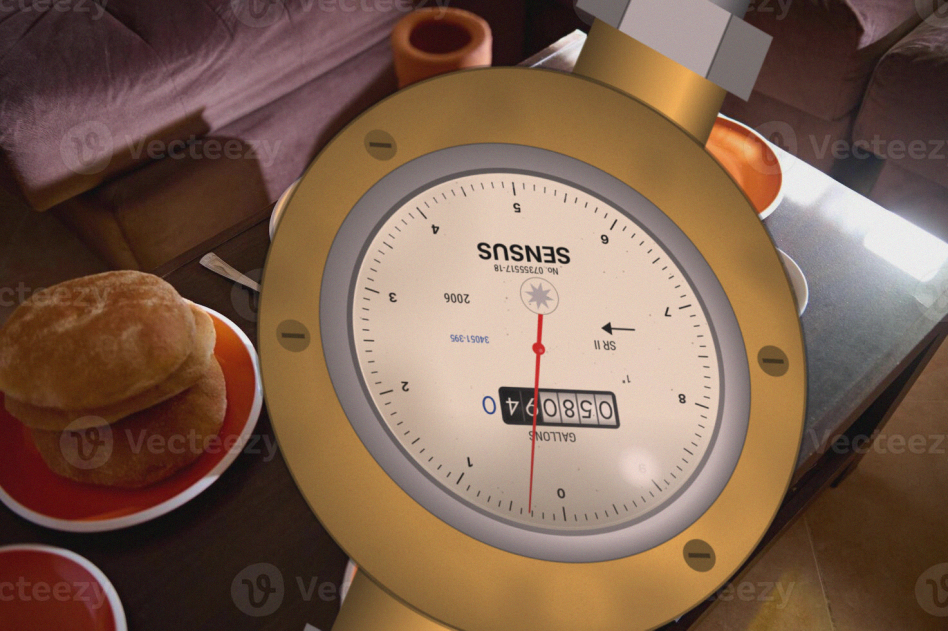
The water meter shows **580940.3** gal
